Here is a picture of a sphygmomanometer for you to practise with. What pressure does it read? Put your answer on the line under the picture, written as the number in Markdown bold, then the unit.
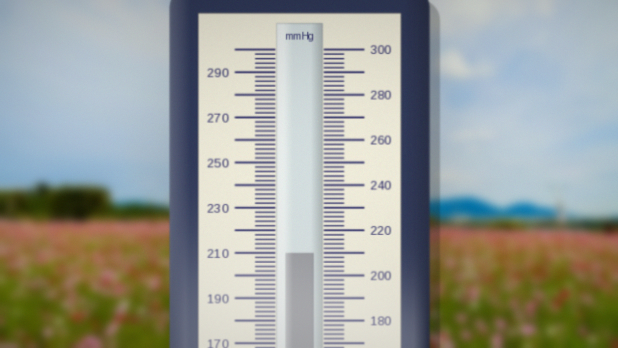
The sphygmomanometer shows **210** mmHg
